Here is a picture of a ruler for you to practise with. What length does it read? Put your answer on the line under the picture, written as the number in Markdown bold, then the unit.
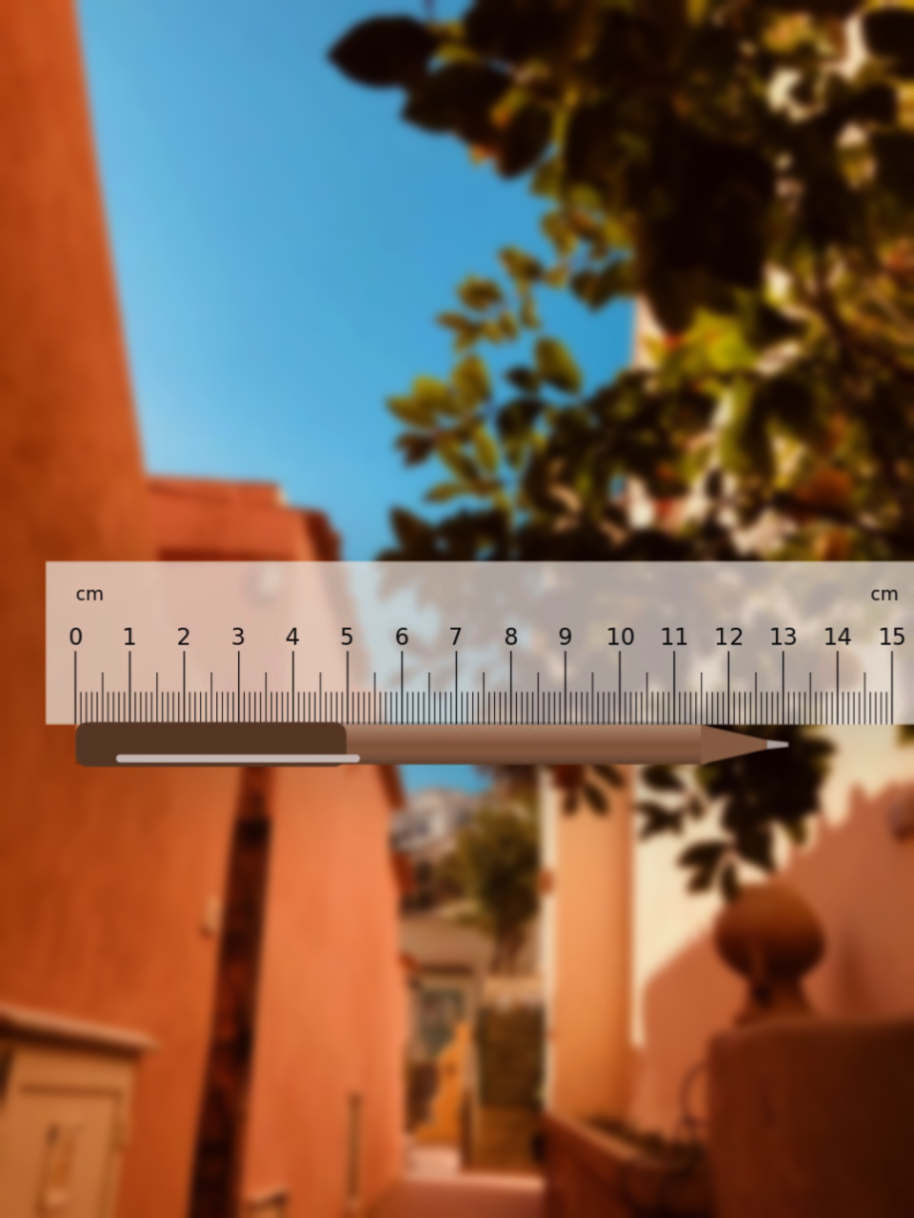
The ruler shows **13.1** cm
